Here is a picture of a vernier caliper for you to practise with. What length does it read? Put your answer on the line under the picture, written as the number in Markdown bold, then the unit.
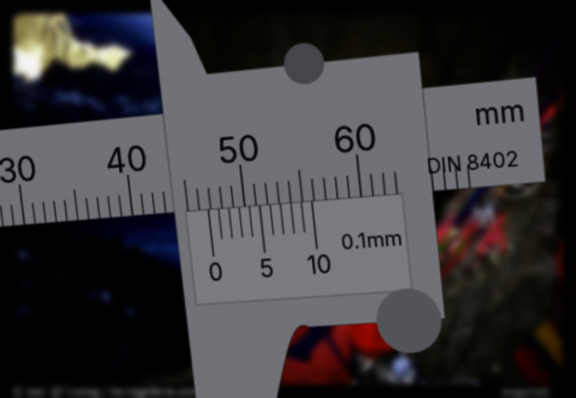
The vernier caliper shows **46.8** mm
